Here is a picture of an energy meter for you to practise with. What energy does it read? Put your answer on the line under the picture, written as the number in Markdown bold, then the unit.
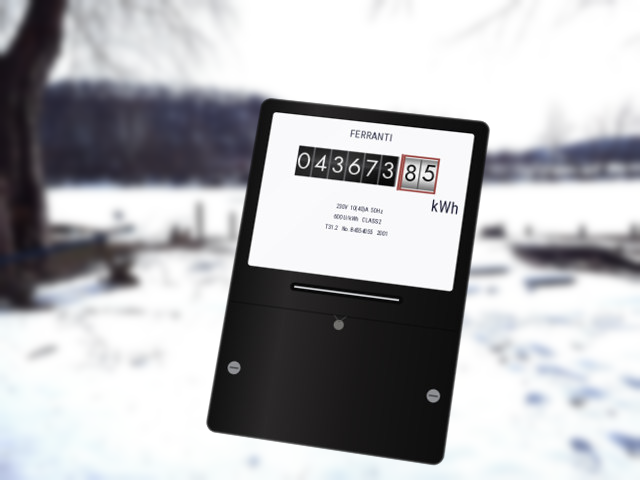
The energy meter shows **43673.85** kWh
